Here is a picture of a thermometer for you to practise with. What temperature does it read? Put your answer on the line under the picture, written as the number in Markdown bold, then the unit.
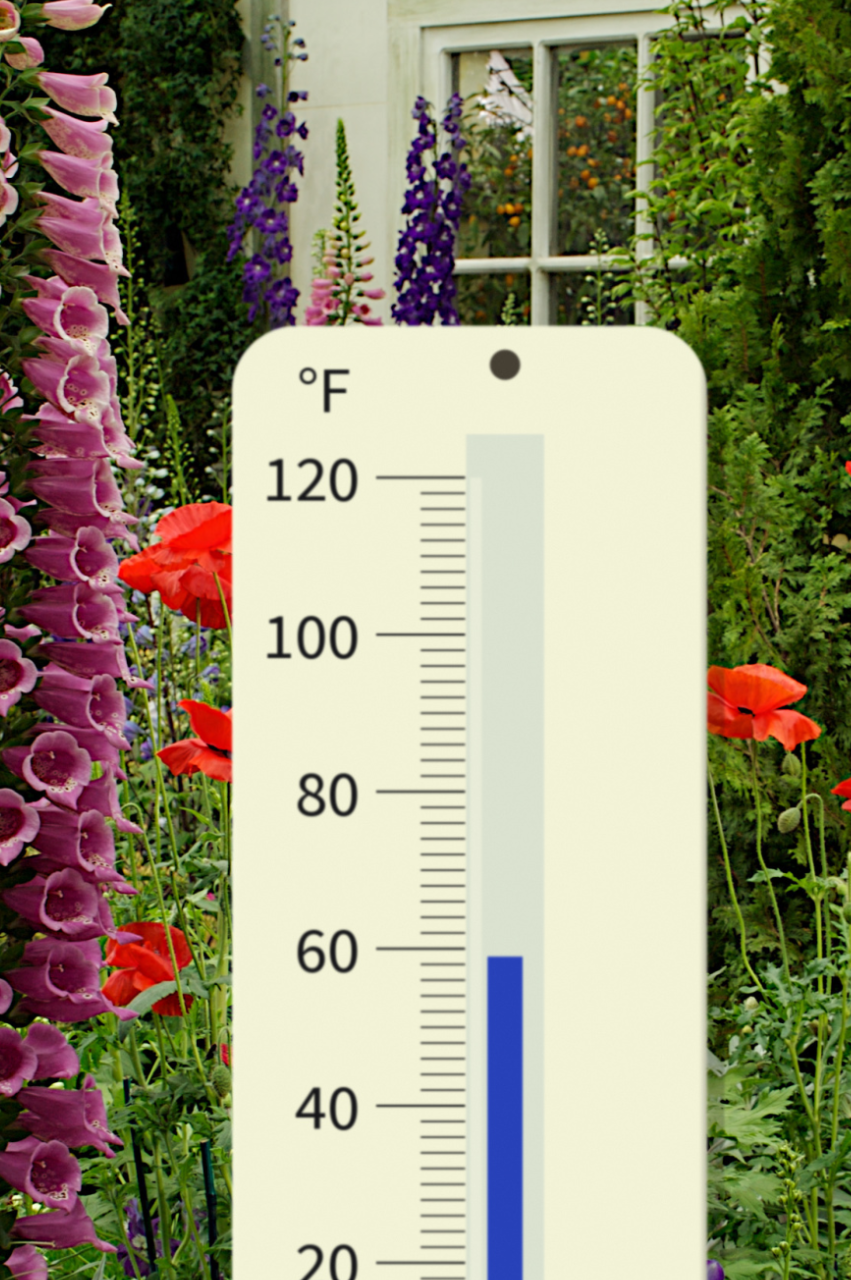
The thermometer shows **59** °F
